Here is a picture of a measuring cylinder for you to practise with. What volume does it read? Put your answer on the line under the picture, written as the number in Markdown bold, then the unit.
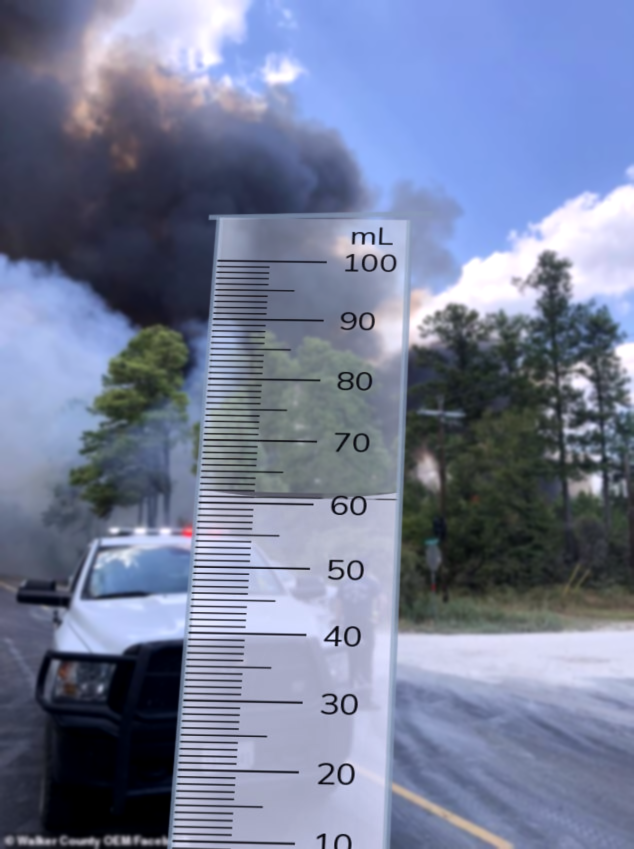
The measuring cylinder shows **61** mL
